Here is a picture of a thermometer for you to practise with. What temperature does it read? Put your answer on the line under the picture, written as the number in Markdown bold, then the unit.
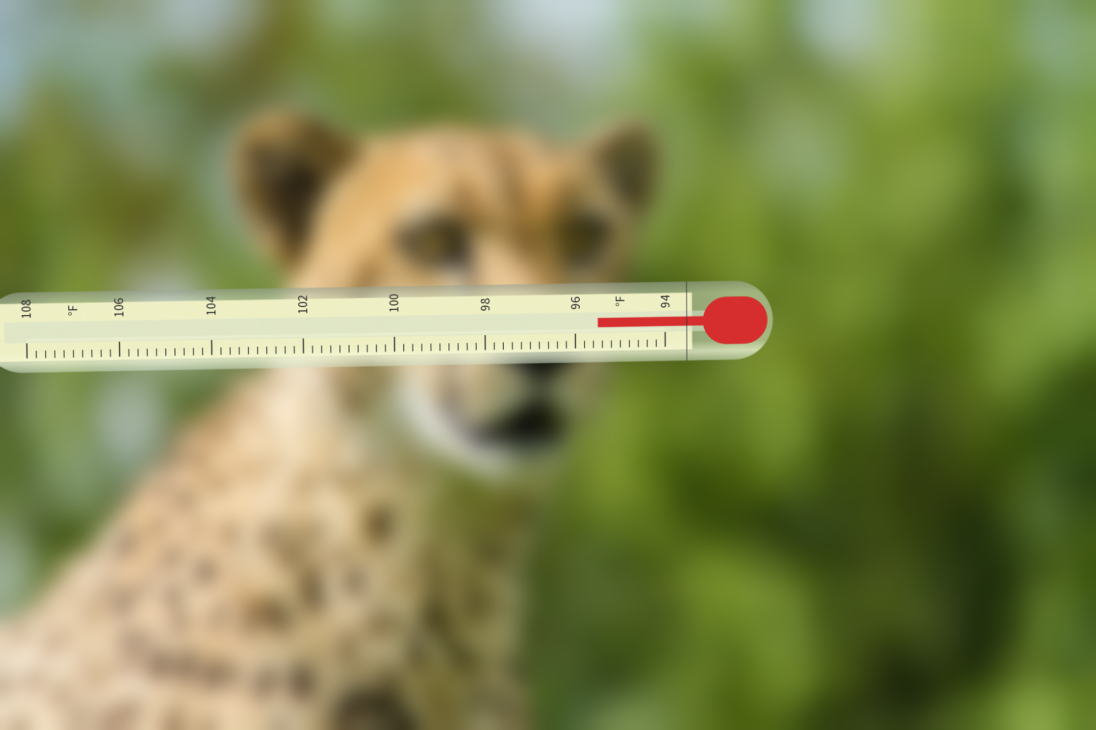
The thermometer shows **95.5** °F
